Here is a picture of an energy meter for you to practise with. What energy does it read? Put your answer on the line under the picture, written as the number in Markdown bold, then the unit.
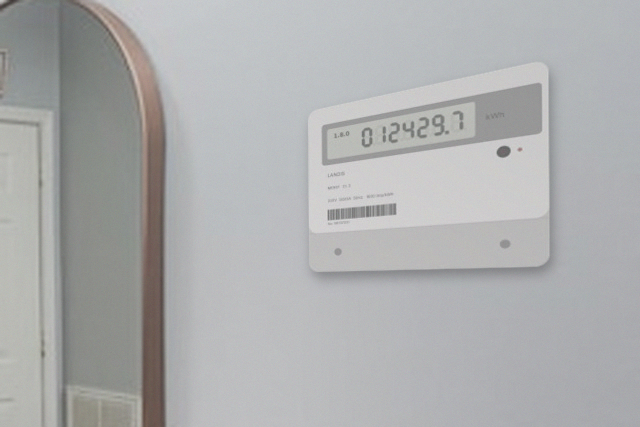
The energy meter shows **12429.7** kWh
